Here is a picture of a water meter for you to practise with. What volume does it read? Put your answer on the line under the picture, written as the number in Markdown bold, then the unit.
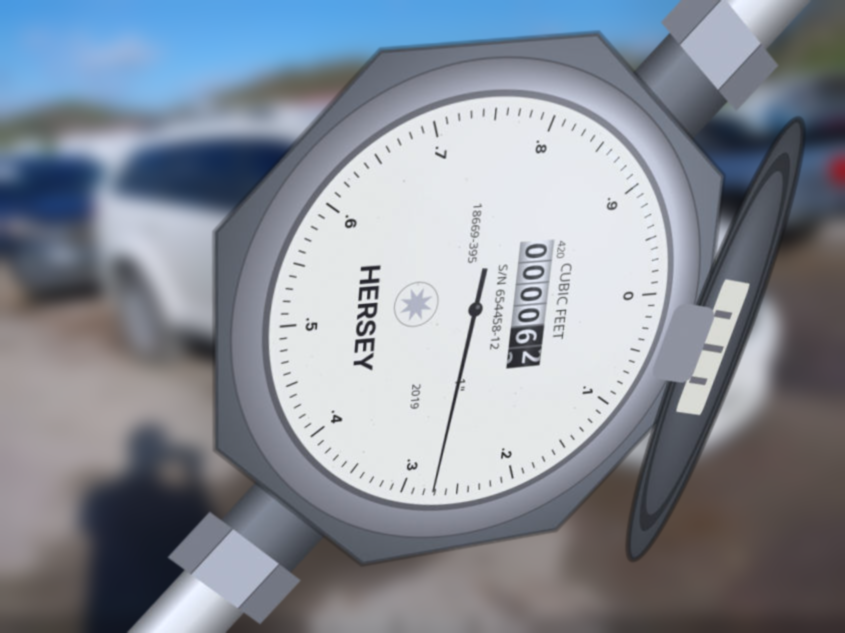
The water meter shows **62.27** ft³
